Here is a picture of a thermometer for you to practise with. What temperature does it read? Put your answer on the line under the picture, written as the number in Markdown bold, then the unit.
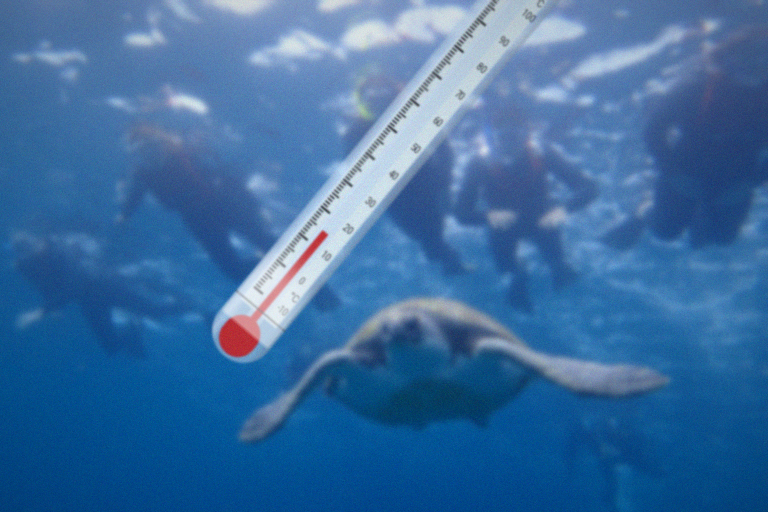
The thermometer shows **15** °C
